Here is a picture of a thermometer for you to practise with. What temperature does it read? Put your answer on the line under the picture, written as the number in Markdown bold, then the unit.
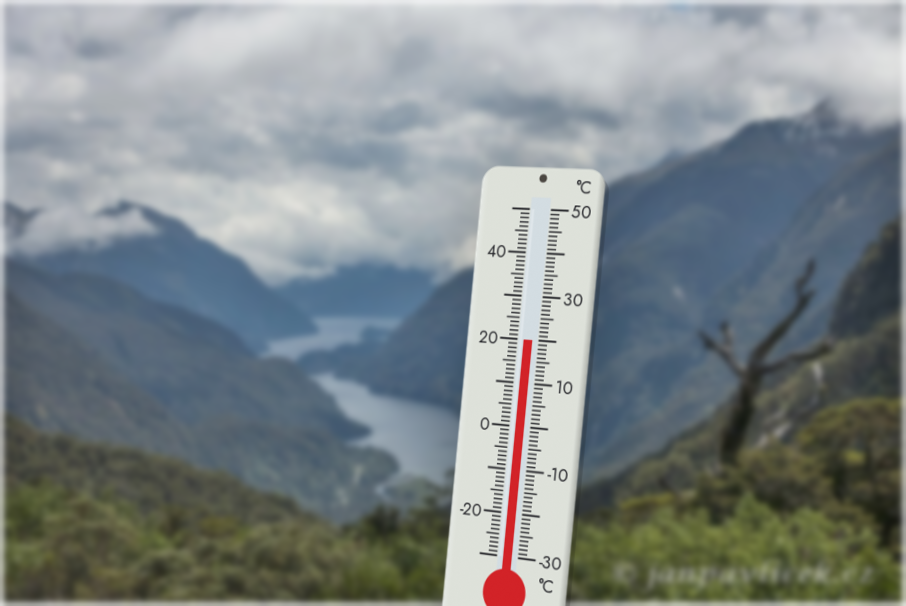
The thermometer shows **20** °C
